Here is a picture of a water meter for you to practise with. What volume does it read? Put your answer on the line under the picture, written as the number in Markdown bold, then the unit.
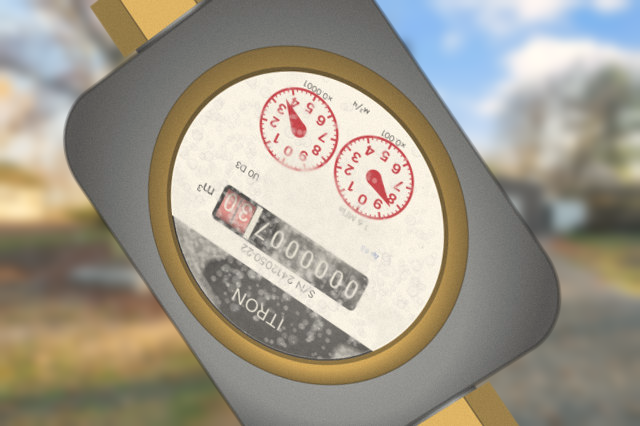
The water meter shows **7.2983** m³
